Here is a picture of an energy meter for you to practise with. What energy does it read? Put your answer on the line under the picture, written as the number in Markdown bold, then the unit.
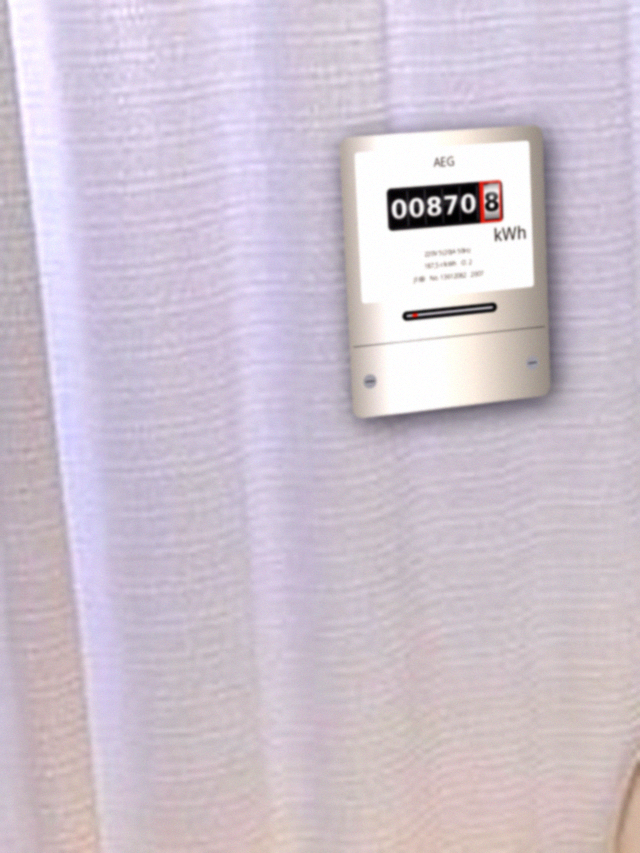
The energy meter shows **870.8** kWh
